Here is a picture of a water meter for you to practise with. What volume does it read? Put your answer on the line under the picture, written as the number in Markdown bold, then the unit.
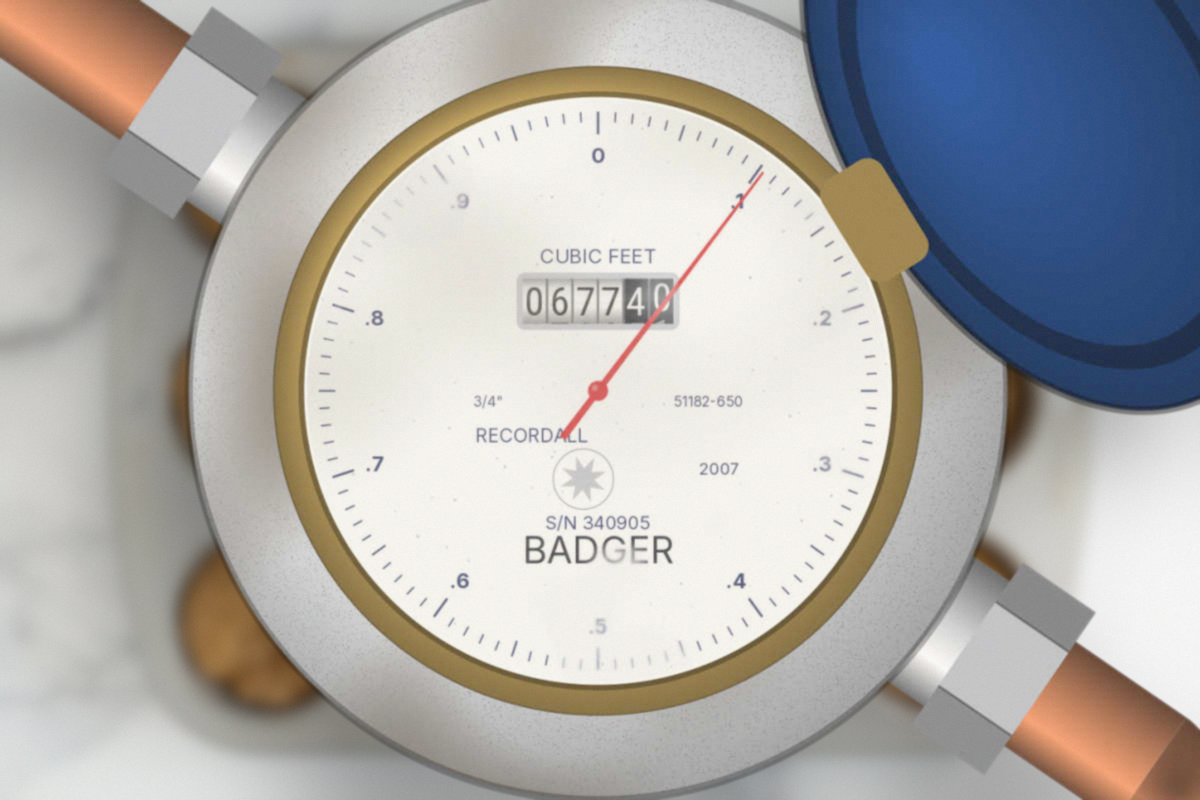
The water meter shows **67740.10** ft³
